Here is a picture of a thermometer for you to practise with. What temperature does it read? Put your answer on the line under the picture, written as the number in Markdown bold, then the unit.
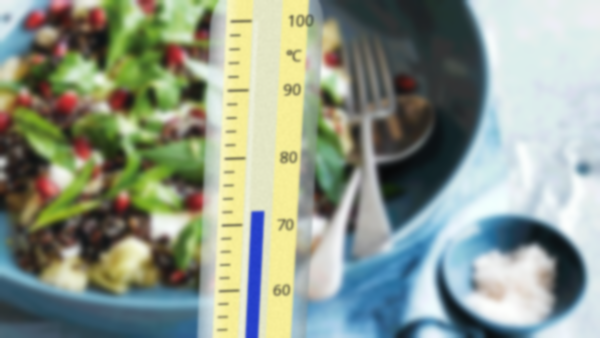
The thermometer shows **72** °C
